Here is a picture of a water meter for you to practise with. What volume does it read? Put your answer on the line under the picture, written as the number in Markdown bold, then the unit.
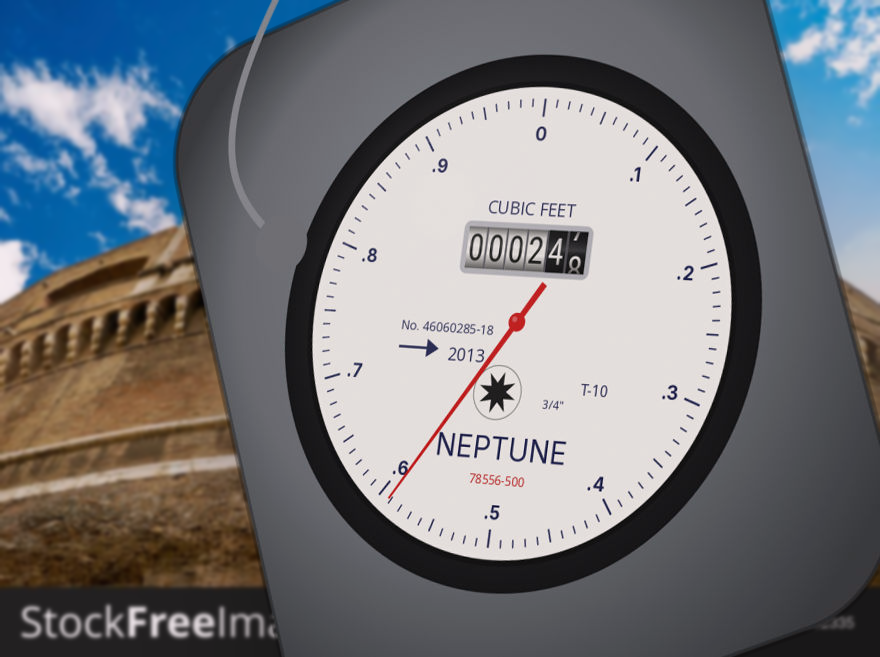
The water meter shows **247.59** ft³
